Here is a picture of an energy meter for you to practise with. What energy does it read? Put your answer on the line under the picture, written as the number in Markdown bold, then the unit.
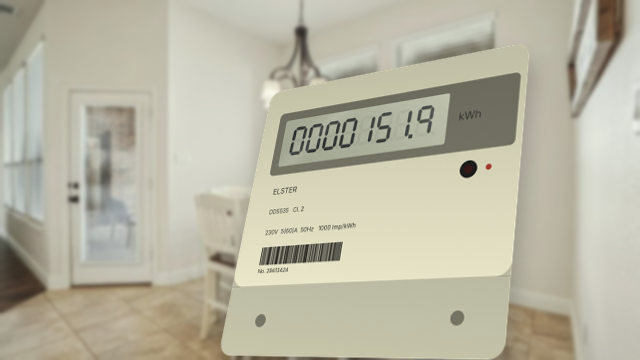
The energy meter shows **151.9** kWh
